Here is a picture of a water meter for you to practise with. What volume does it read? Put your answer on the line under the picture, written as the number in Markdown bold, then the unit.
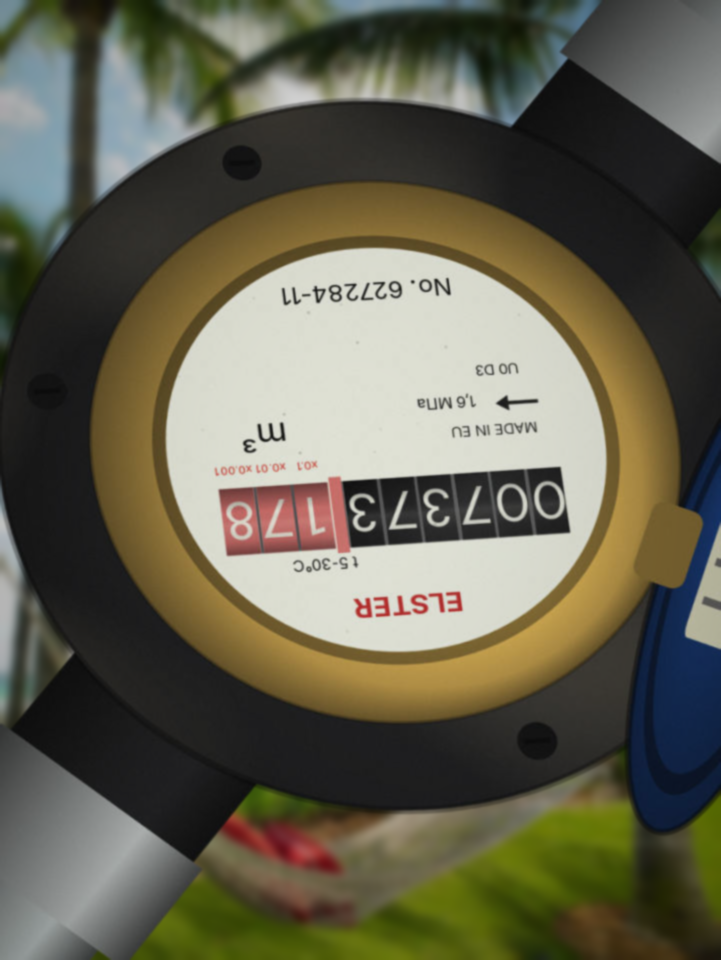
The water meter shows **7373.178** m³
